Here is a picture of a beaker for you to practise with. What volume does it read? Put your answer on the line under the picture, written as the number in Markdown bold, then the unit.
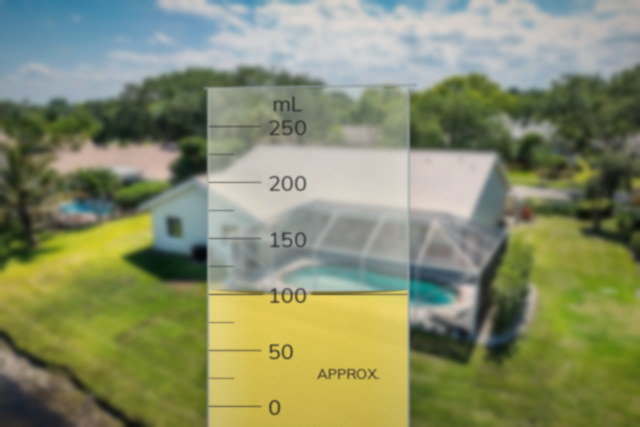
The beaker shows **100** mL
